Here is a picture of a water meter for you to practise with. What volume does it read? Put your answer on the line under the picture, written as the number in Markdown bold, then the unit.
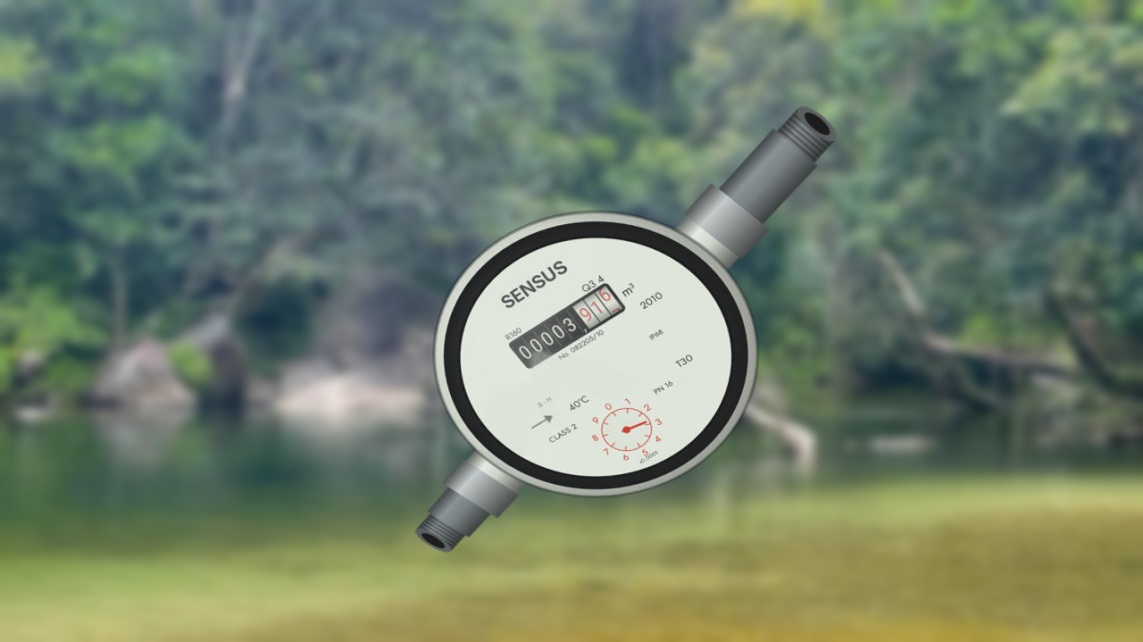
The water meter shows **3.9162** m³
